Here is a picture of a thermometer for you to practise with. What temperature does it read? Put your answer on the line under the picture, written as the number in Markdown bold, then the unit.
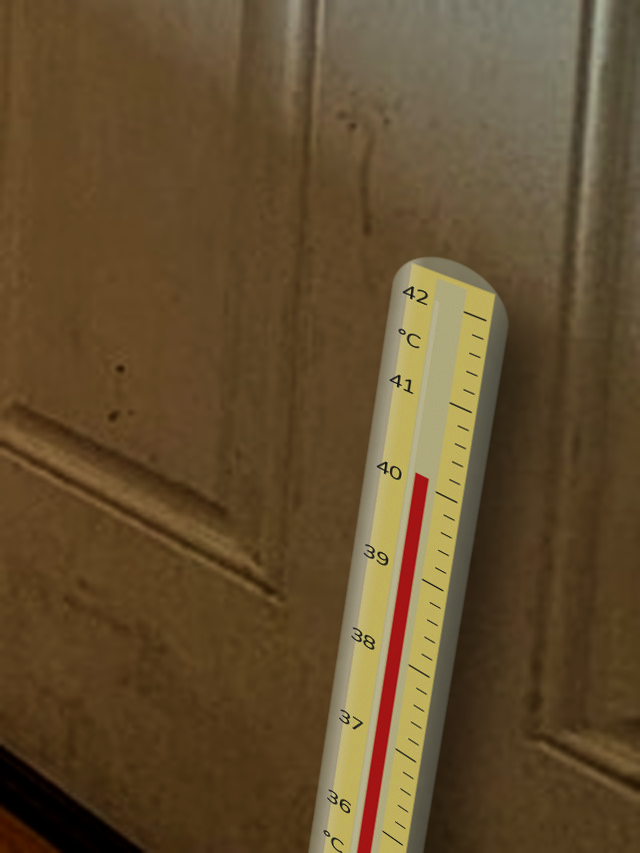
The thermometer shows **40.1** °C
